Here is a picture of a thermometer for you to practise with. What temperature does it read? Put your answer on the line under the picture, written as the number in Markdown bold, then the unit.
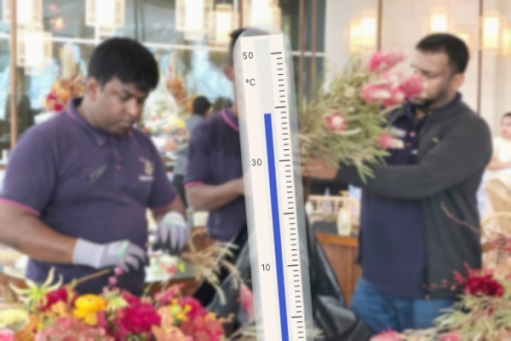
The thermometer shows **39** °C
